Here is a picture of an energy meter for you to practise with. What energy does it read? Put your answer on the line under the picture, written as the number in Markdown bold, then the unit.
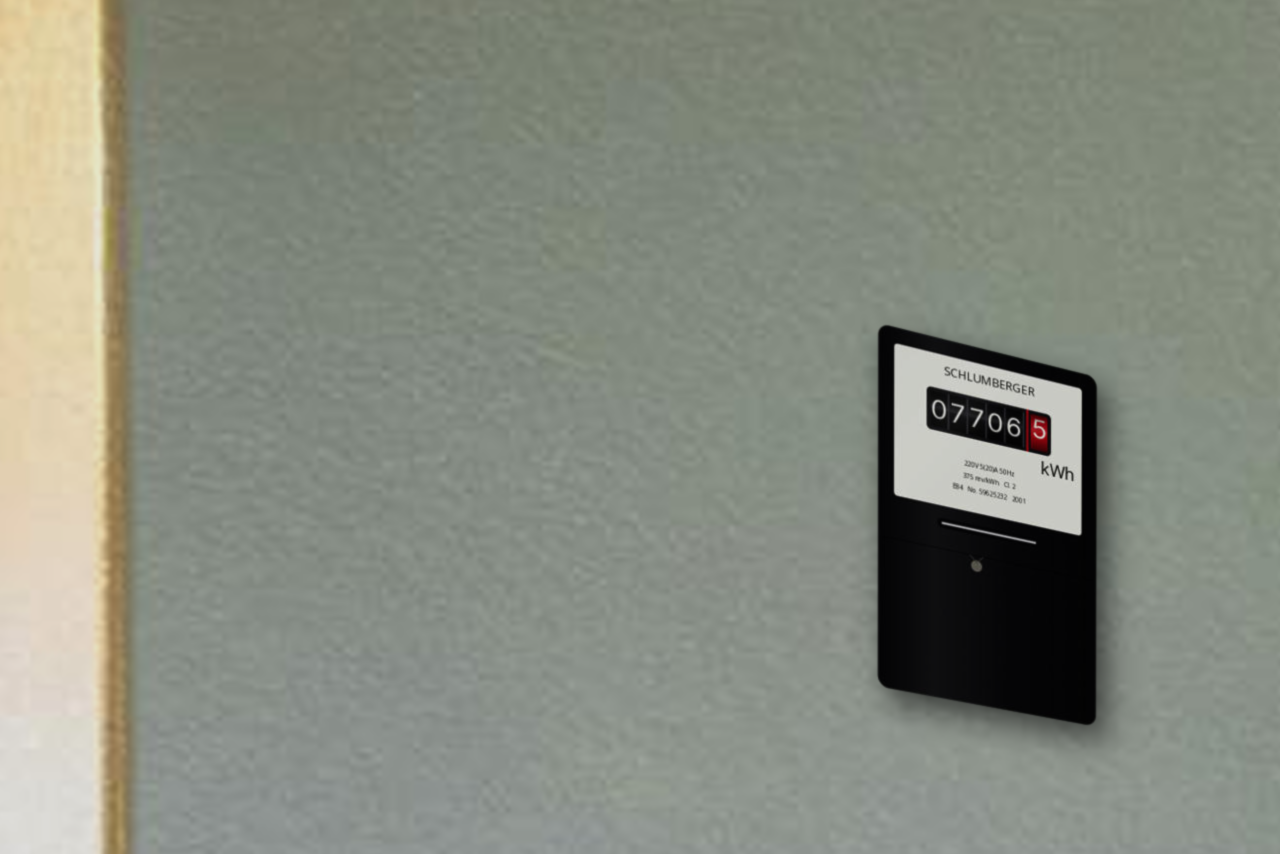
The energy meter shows **7706.5** kWh
